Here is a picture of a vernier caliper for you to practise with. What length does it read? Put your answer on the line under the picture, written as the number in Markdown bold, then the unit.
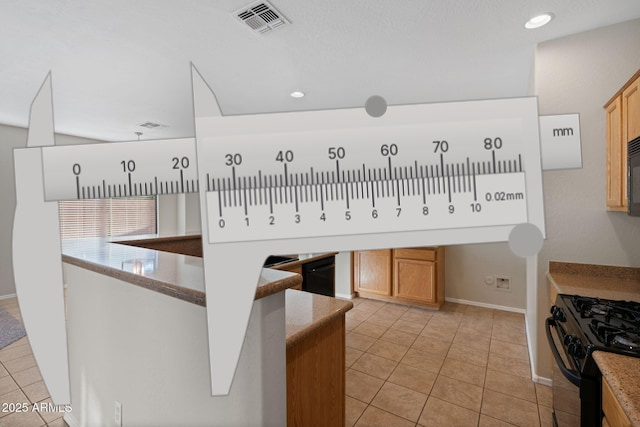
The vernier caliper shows **27.0** mm
